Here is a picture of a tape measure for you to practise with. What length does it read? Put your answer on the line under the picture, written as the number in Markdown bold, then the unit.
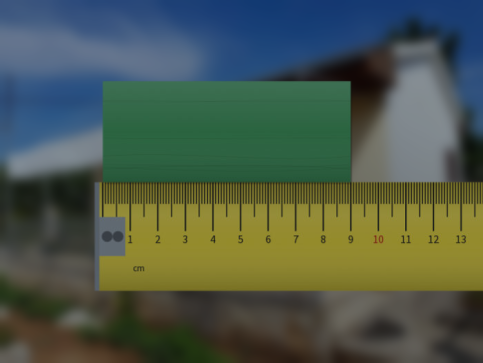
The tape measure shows **9** cm
